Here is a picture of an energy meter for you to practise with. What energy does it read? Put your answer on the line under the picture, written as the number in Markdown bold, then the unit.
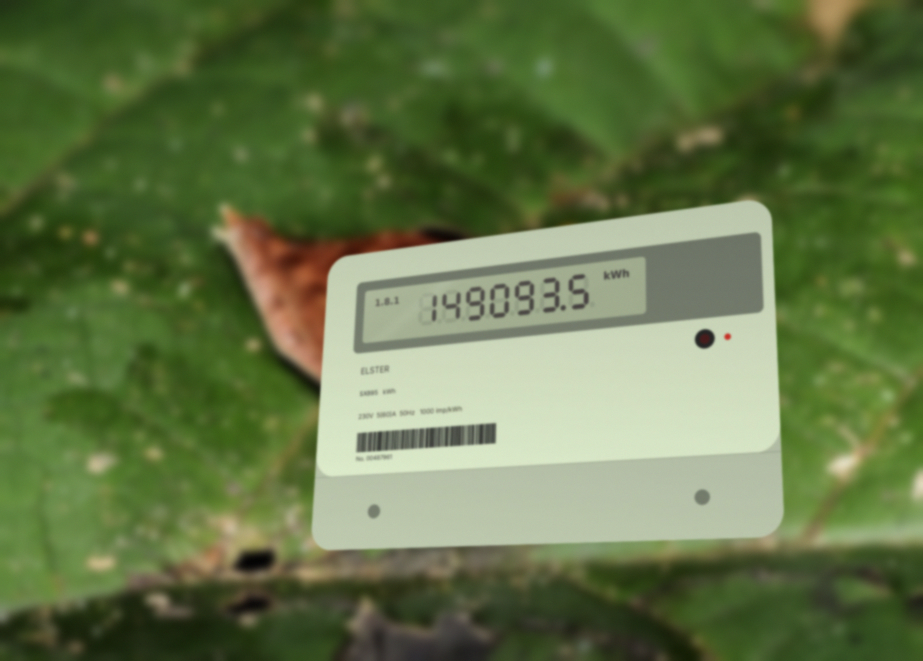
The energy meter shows **149093.5** kWh
